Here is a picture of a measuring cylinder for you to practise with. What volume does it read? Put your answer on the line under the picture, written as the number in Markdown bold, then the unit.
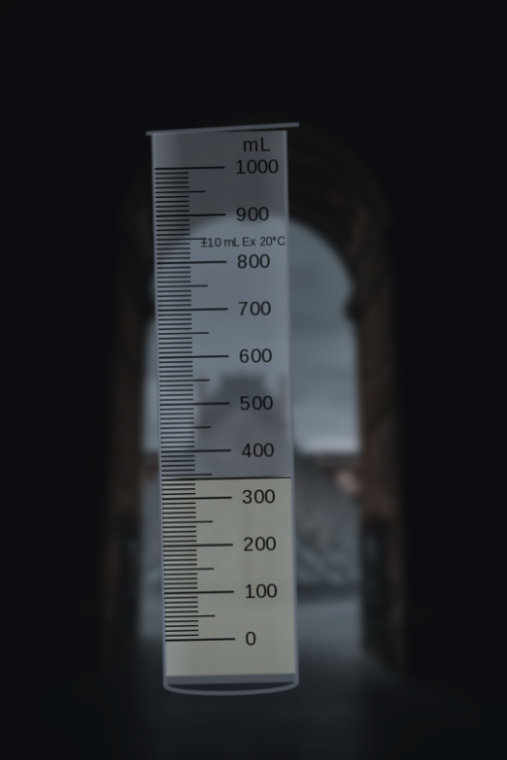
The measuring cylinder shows **340** mL
